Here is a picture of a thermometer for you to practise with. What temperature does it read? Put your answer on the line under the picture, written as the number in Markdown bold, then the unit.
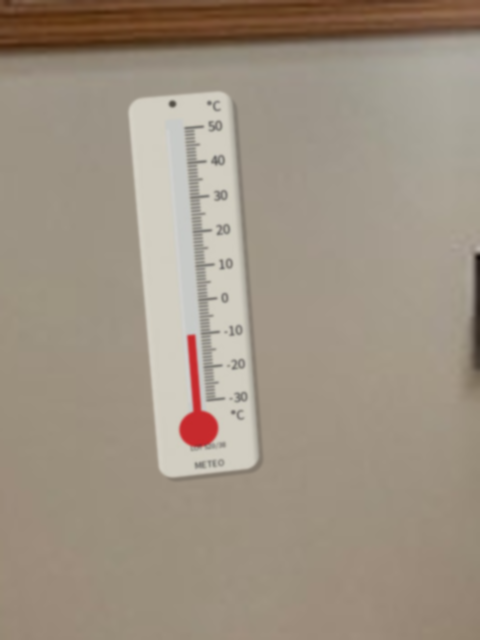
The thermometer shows **-10** °C
